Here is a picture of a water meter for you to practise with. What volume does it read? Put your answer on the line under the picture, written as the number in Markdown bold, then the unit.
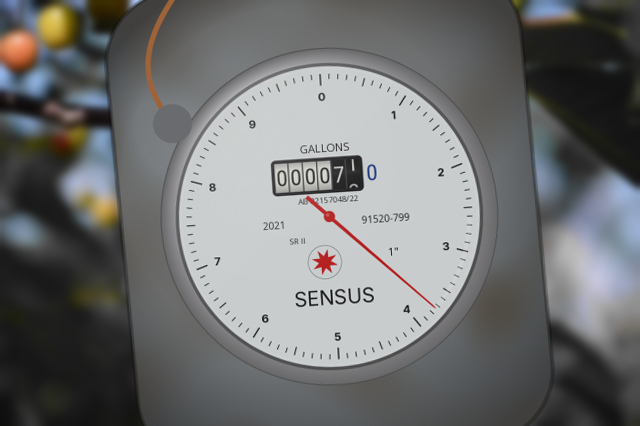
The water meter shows **713.7** gal
